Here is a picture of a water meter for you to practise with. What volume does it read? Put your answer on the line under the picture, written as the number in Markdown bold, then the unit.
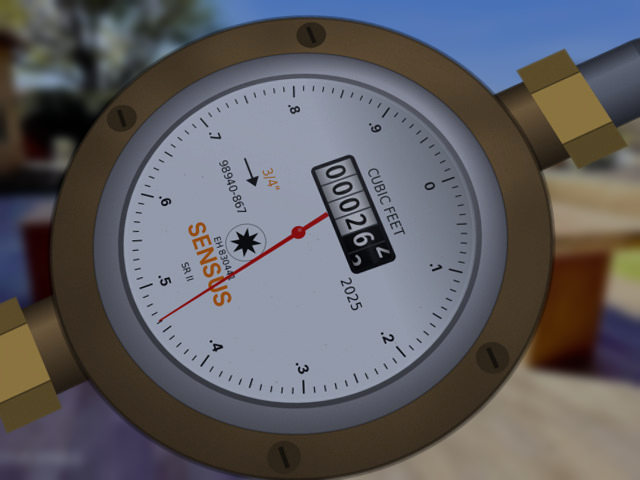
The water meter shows **262.46** ft³
